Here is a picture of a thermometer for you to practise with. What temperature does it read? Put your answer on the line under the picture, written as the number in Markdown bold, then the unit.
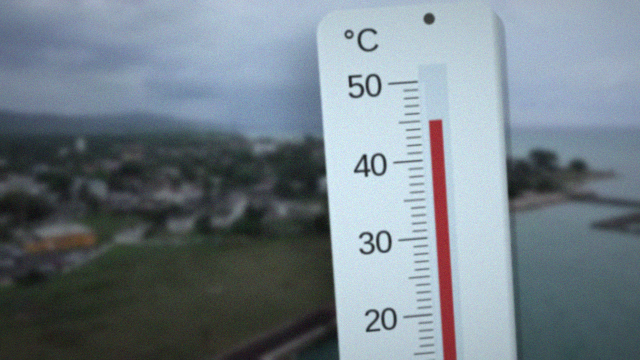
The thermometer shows **45** °C
